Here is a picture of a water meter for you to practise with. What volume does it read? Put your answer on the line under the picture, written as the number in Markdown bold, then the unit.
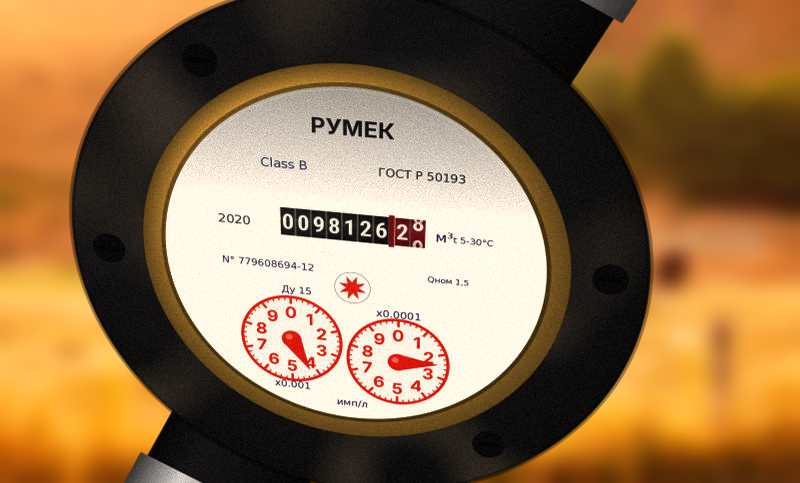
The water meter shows **98126.2842** m³
